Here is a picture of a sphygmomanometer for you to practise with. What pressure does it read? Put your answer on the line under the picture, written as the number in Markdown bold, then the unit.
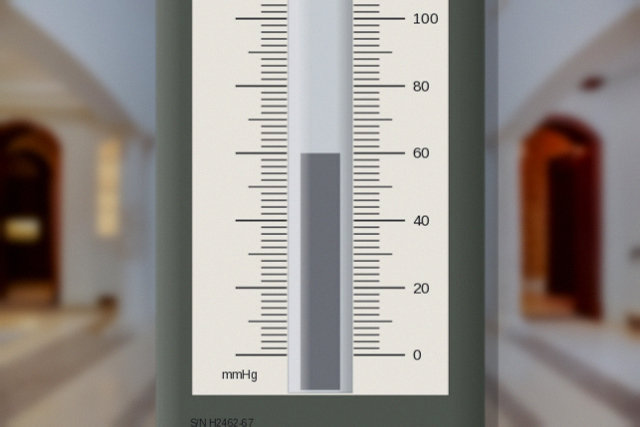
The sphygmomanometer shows **60** mmHg
